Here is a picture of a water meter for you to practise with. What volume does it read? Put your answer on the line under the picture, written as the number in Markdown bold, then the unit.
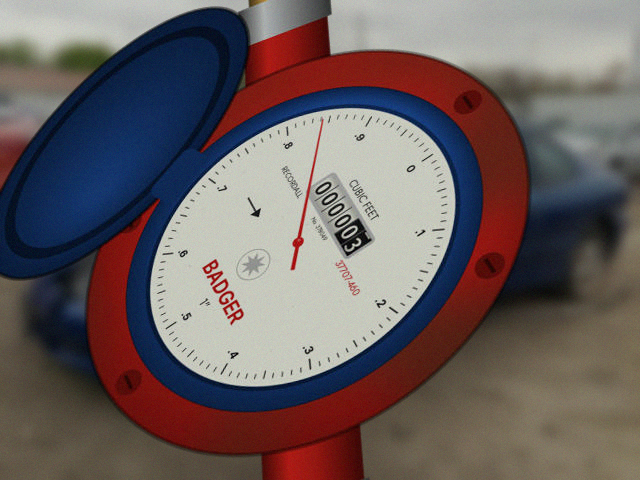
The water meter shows **2.84** ft³
